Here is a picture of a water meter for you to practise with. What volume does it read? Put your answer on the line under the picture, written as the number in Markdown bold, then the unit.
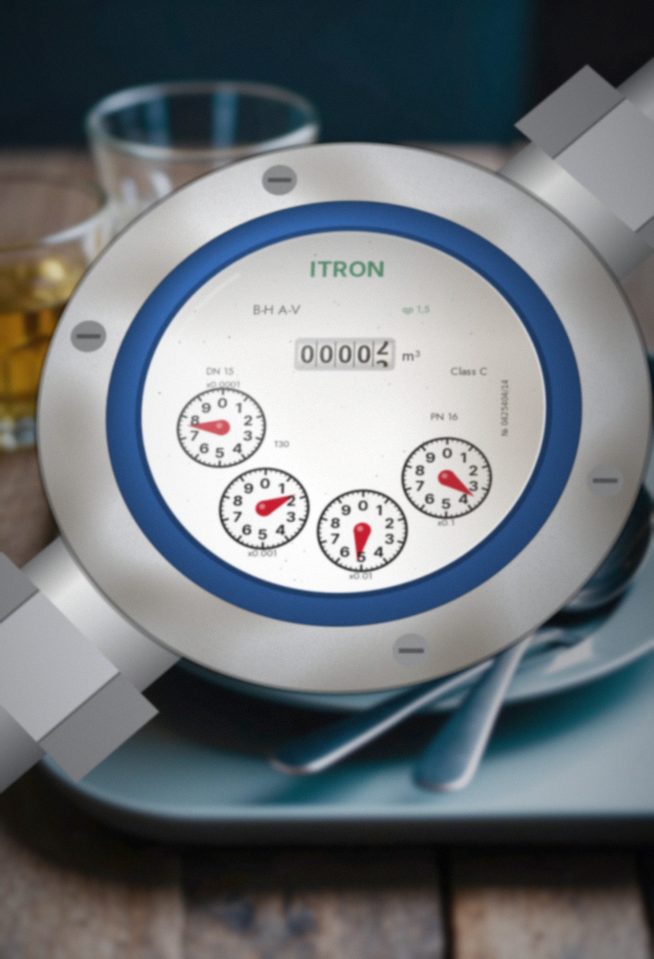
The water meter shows **2.3517** m³
